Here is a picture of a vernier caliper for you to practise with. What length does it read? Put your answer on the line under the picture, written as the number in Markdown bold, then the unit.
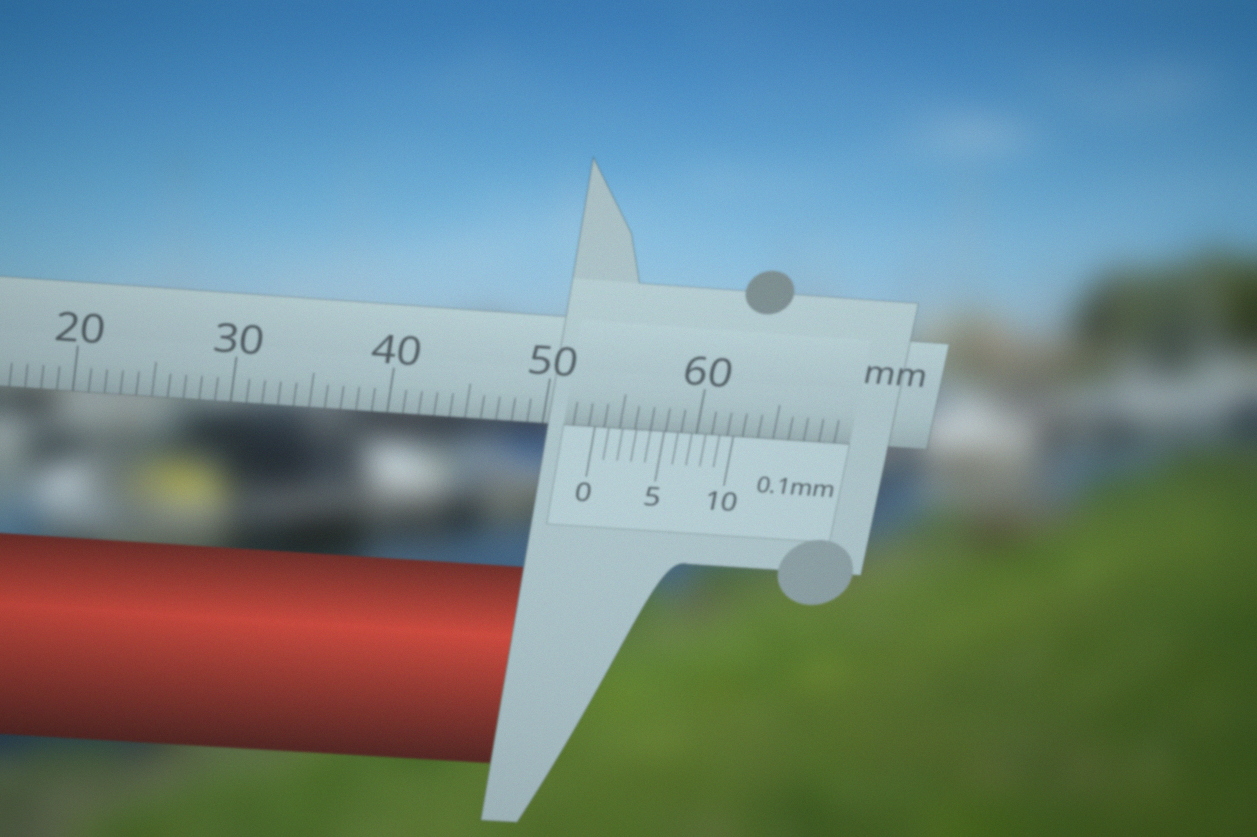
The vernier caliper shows **53.4** mm
